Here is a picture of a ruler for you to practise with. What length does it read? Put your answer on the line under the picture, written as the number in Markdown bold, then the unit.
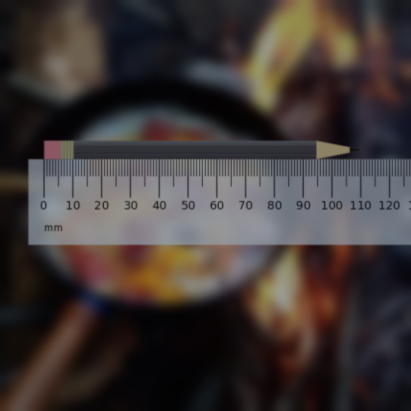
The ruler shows **110** mm
